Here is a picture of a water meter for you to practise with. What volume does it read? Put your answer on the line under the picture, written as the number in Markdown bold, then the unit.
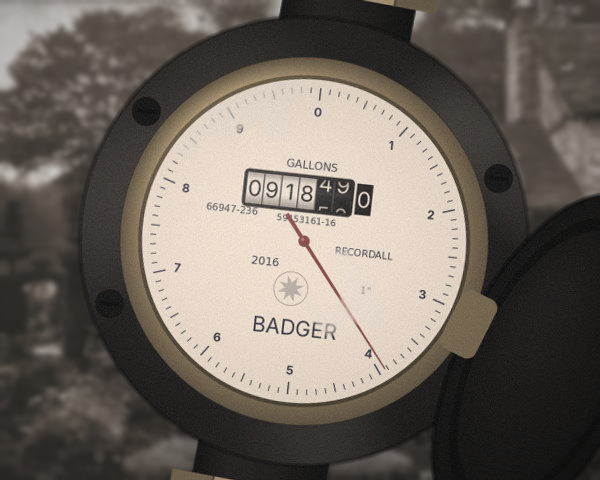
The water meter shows **918493.9** gal
